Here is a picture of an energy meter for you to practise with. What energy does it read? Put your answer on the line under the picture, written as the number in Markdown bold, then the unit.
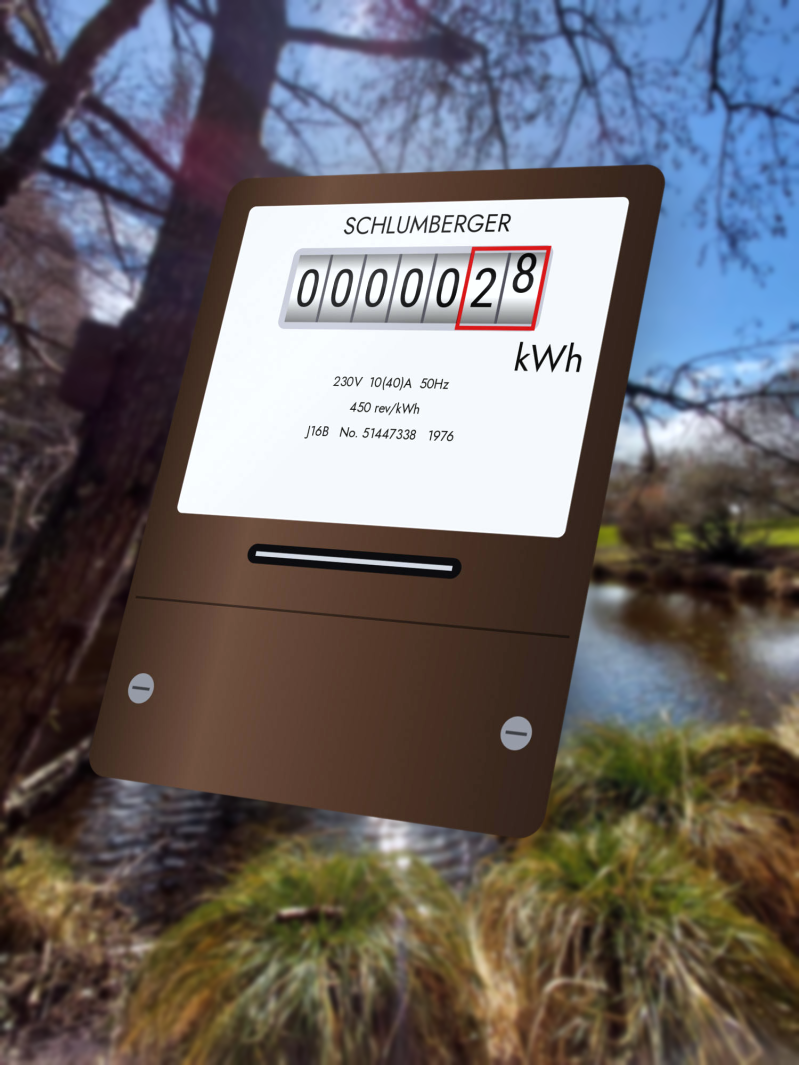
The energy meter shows **0.28** kWh
